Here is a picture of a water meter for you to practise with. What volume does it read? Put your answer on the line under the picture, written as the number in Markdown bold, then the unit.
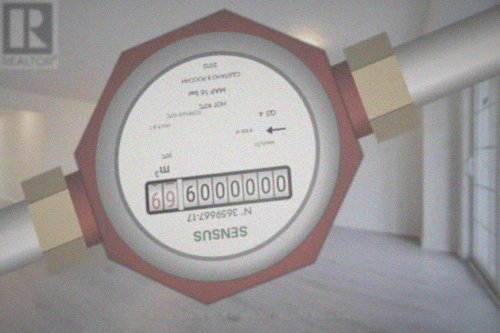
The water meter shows **9.69** m³
